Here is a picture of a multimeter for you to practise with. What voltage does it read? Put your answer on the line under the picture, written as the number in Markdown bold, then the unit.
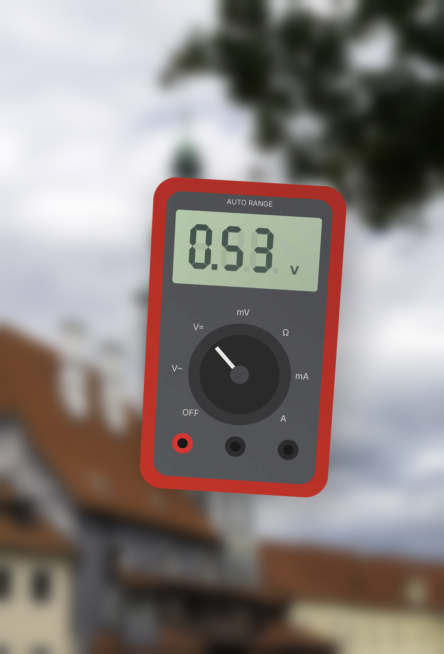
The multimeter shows **0.53** V
